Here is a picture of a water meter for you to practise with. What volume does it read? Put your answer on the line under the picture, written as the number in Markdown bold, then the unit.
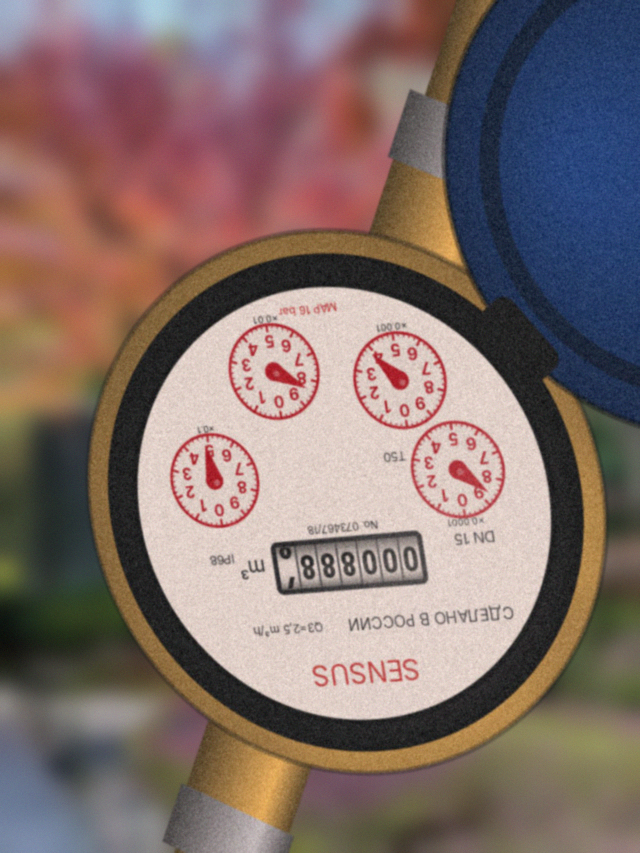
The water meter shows **8887.4838** m³
